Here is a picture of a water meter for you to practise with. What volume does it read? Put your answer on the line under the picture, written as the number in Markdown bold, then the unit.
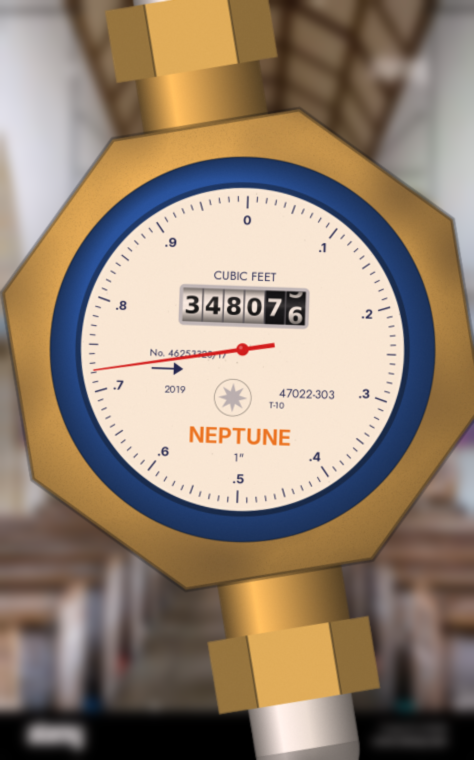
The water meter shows **348075.72** ft³
